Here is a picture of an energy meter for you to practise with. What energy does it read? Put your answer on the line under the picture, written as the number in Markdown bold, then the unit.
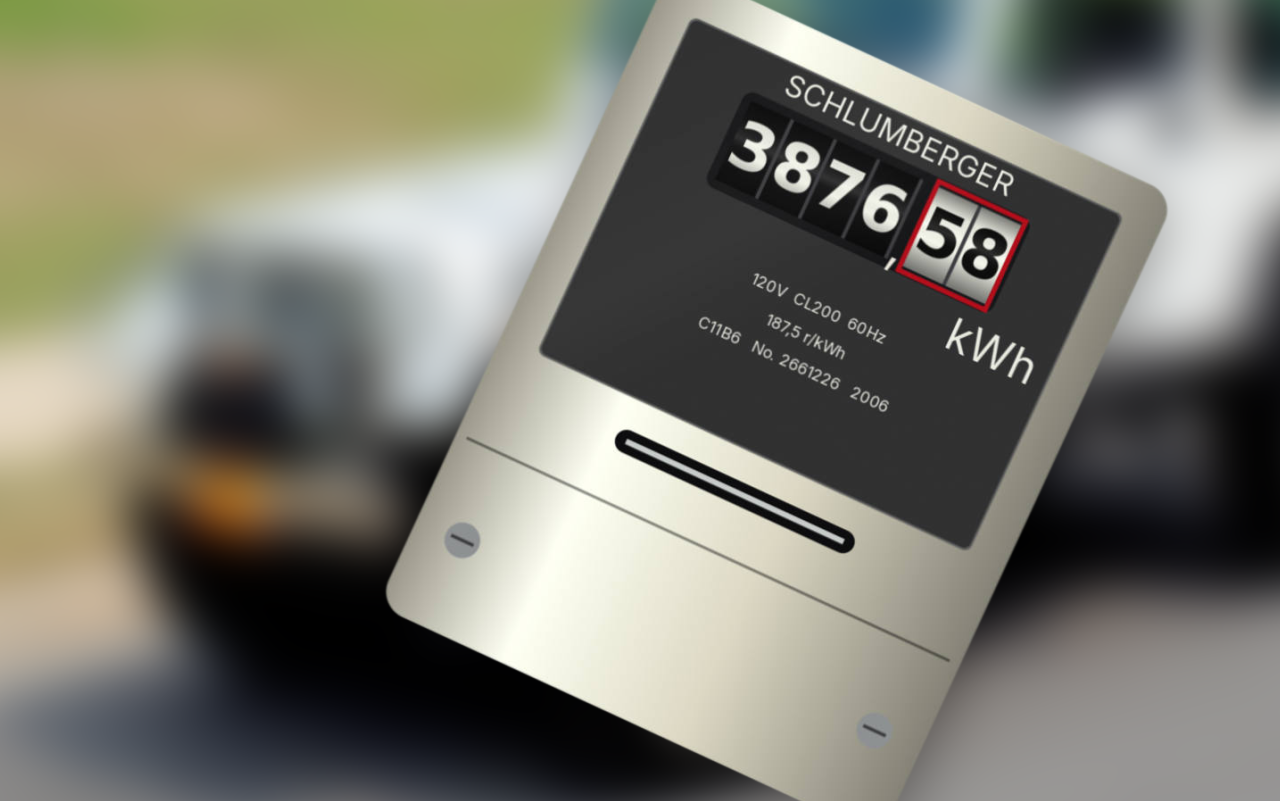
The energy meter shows **3876.58** kWh
